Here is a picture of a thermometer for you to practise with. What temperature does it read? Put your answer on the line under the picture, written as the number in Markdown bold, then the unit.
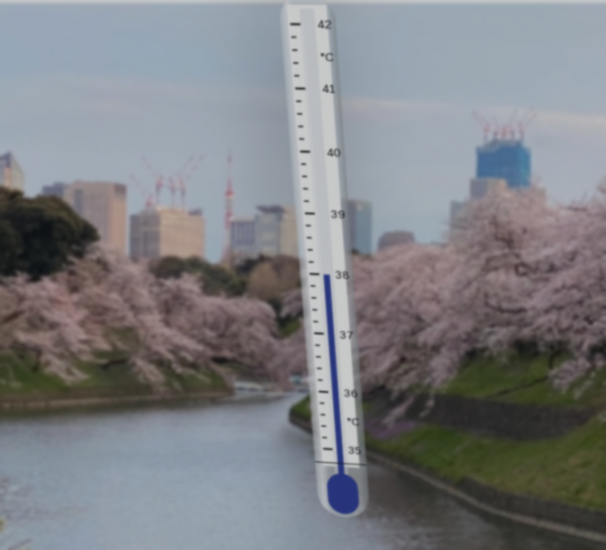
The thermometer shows **38** °C
